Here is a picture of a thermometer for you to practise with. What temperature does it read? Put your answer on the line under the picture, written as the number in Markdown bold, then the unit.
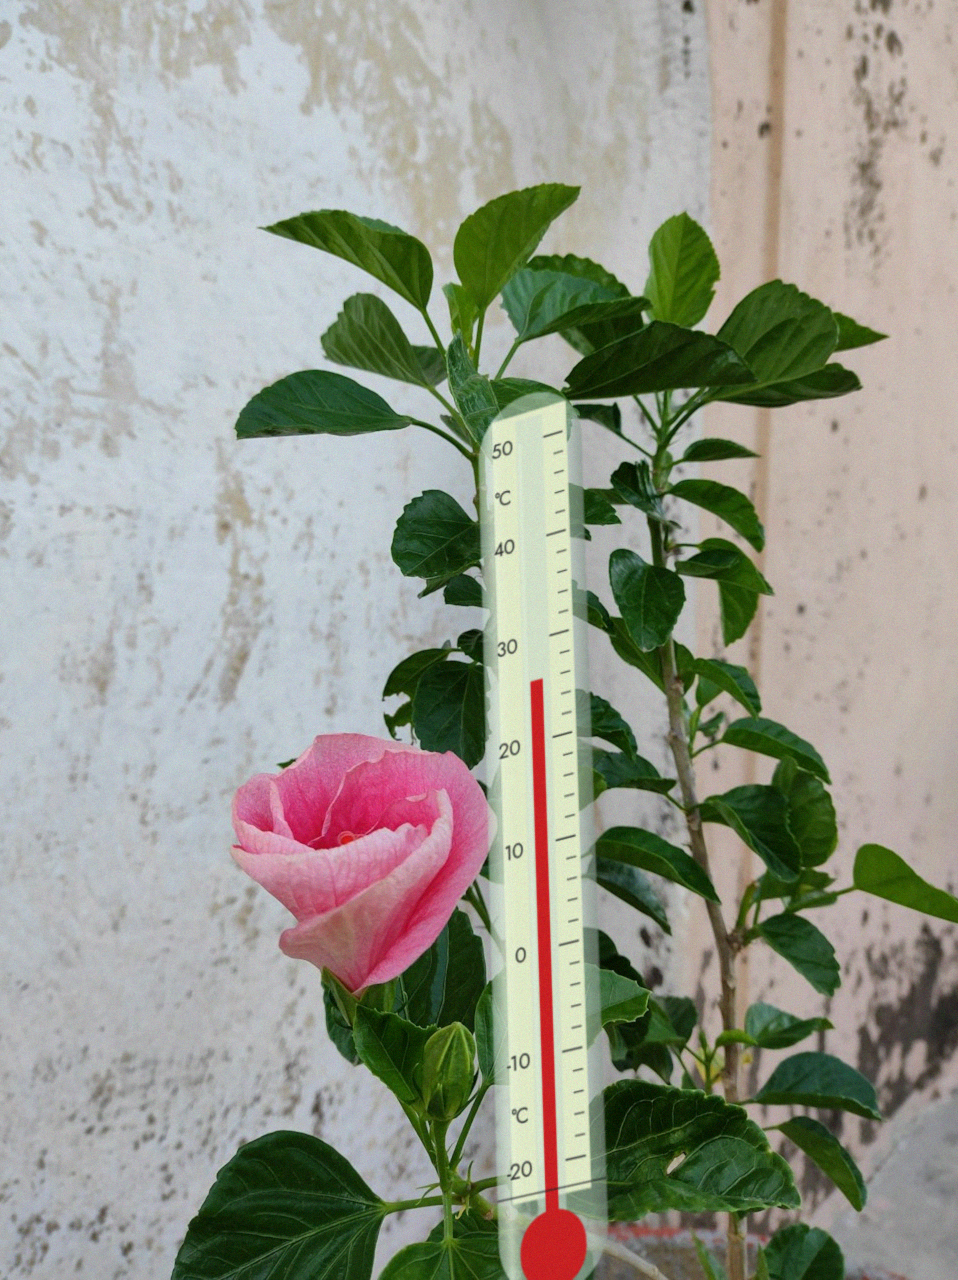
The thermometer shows **26** °C
